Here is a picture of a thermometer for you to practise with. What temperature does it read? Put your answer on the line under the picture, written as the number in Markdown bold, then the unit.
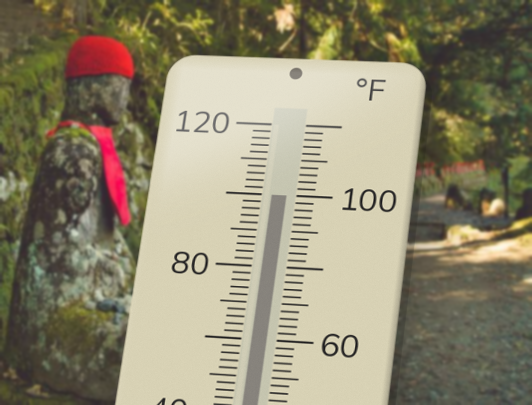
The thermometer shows **100** °F
